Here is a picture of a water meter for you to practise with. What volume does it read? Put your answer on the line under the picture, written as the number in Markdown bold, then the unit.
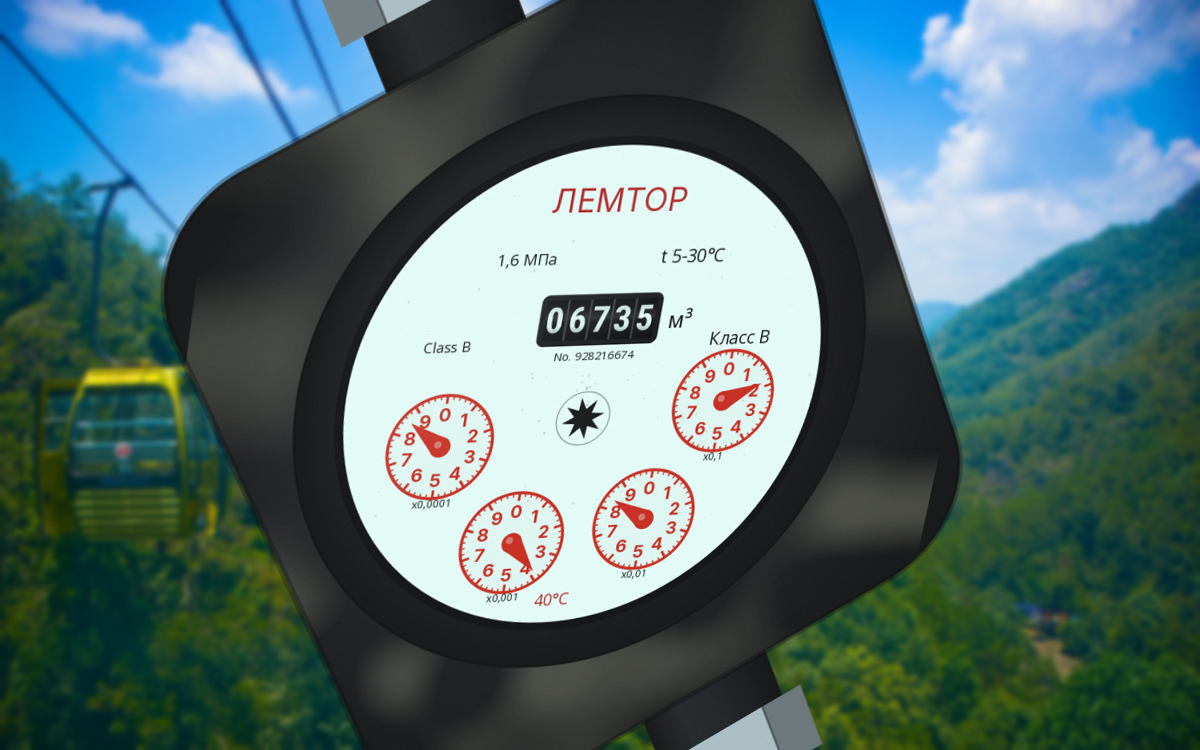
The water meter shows **6735.1838** m³
